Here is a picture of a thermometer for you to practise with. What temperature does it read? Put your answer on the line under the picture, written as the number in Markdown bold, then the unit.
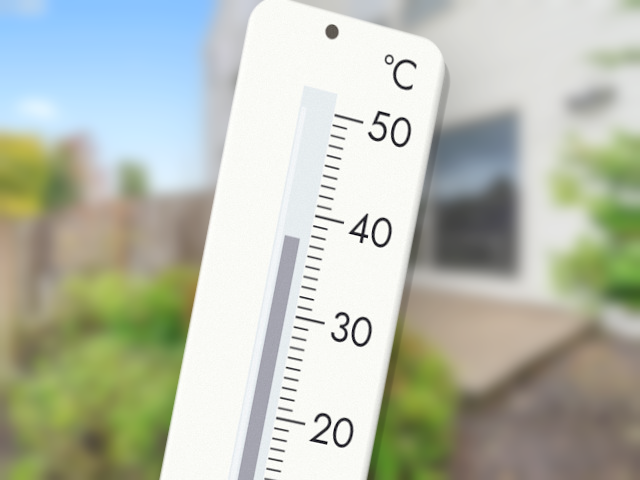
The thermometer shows **37.5** °C
